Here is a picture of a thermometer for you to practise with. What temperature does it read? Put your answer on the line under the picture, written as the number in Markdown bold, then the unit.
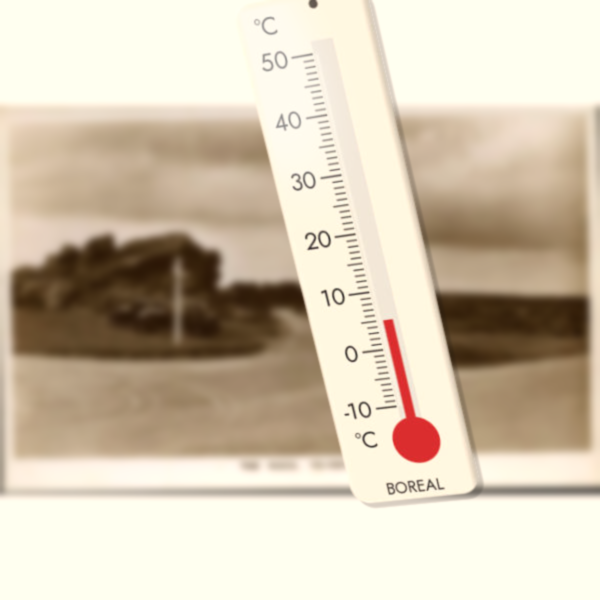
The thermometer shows **5** °C
